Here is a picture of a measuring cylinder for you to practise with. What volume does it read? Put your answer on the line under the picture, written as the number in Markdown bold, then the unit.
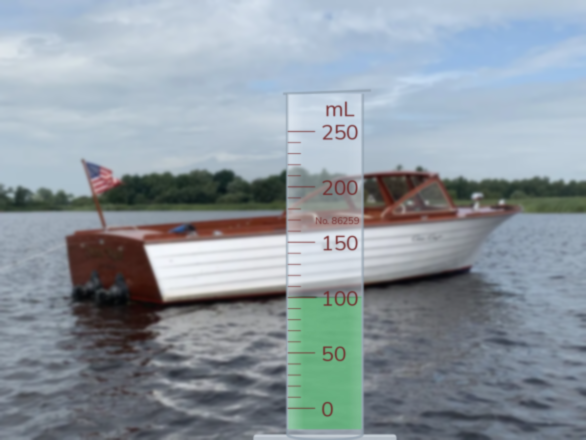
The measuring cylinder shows **100** mL
